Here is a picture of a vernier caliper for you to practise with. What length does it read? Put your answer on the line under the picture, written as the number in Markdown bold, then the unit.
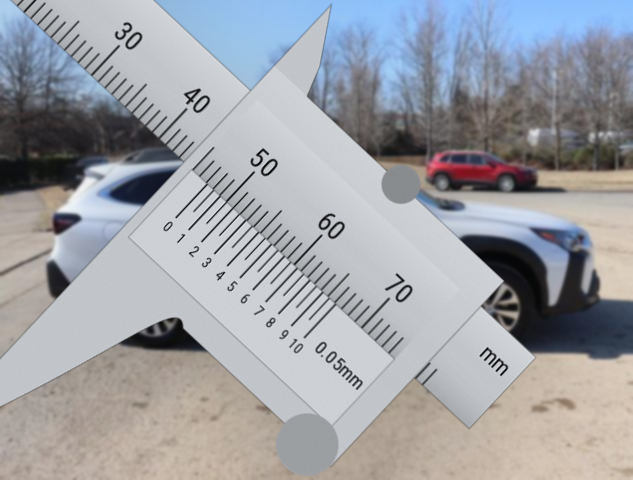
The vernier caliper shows **47.2** mm
